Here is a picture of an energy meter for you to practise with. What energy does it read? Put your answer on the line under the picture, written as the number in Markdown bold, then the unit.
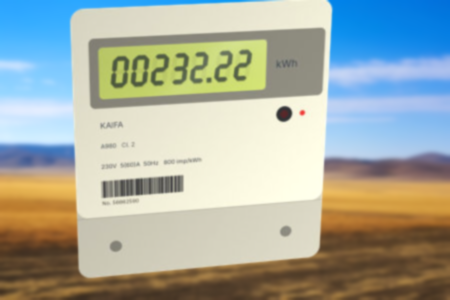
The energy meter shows **232.22** kWh
